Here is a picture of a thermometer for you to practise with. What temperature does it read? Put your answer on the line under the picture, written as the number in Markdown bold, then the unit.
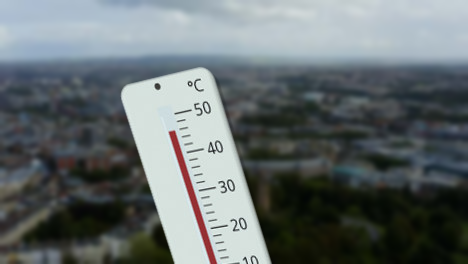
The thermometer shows **46** °C
